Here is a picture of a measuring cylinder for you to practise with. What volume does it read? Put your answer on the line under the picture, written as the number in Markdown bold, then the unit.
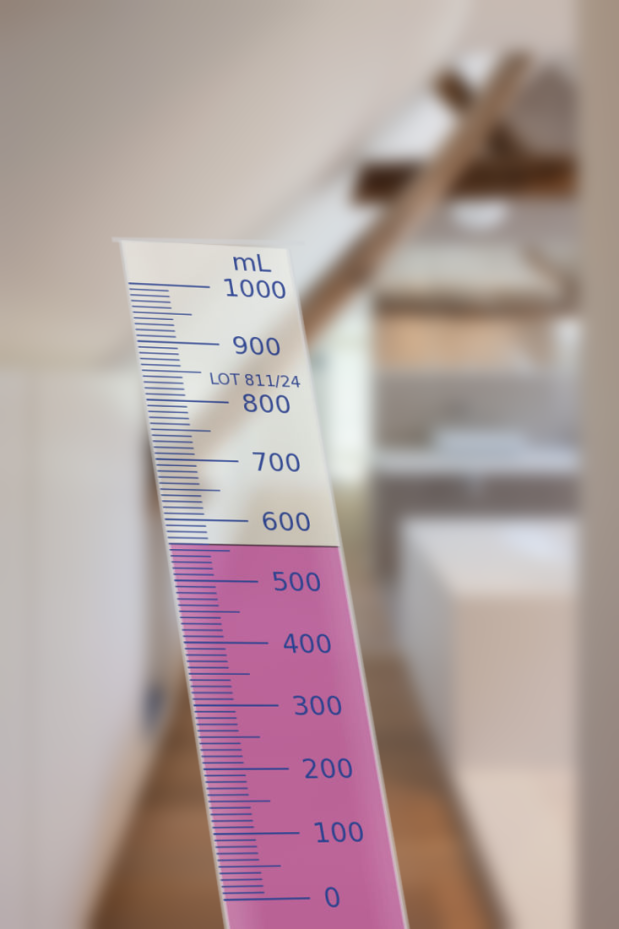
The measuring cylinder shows **560** mL
